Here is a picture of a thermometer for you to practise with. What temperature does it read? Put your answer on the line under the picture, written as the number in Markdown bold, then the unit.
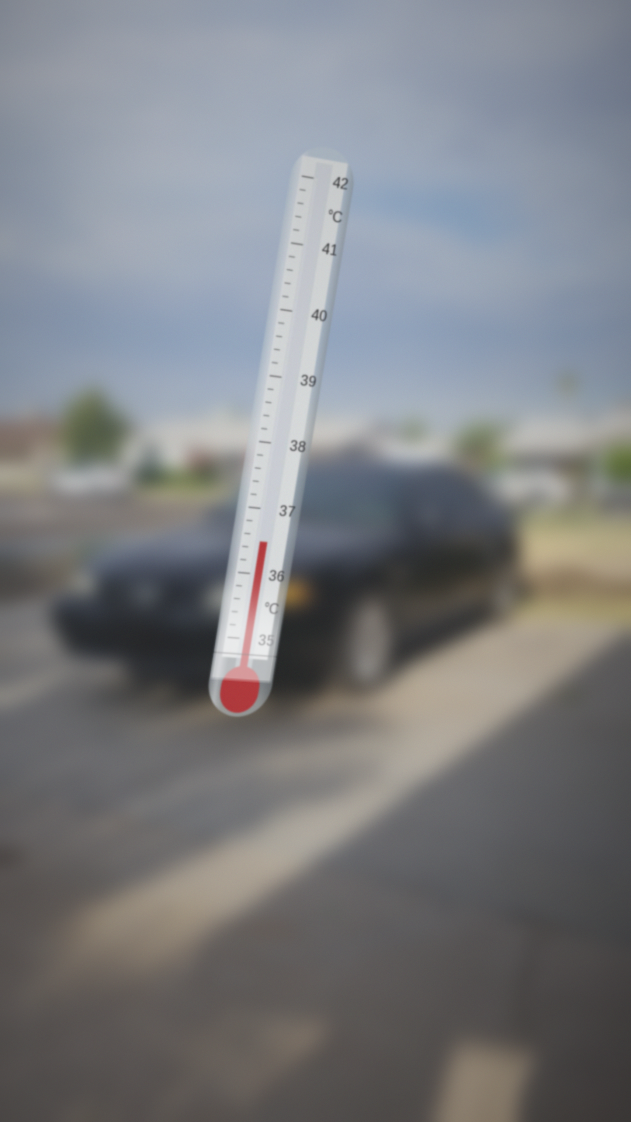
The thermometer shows **36.5** °C
